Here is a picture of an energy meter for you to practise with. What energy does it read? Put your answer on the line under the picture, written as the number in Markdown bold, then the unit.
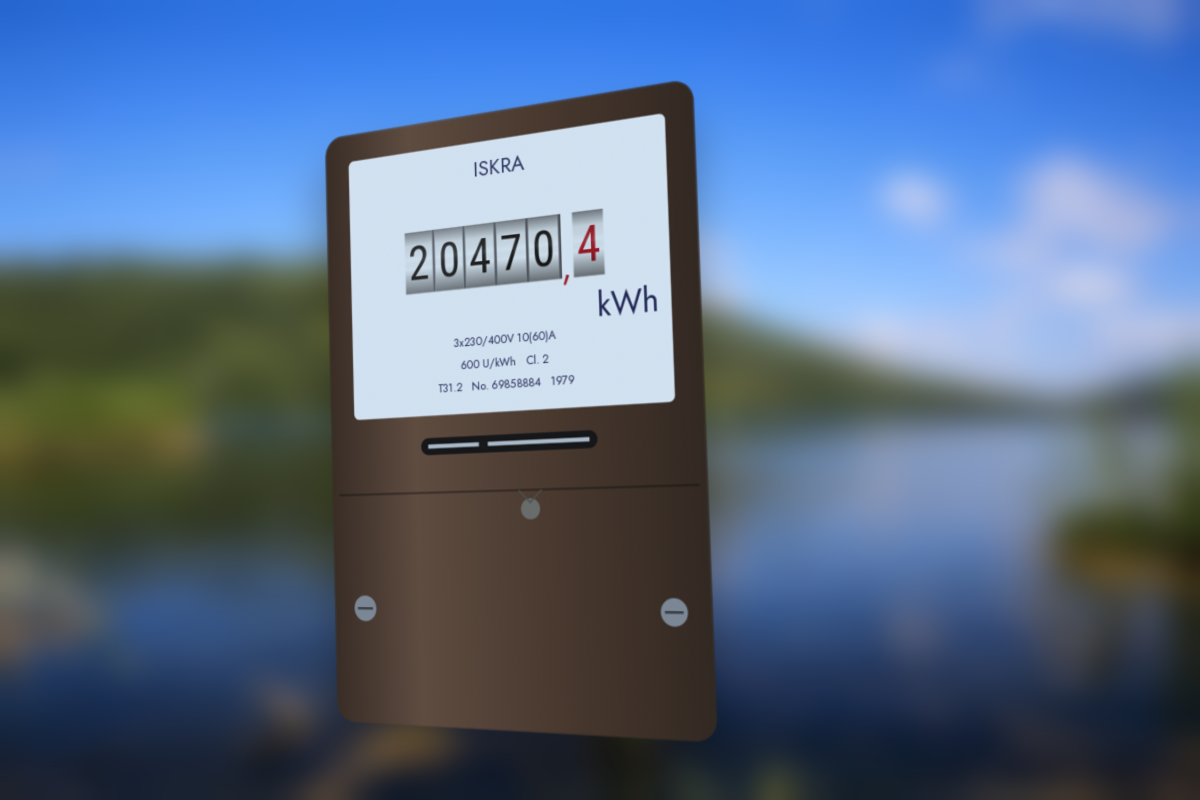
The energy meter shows **20470.4** kWh
